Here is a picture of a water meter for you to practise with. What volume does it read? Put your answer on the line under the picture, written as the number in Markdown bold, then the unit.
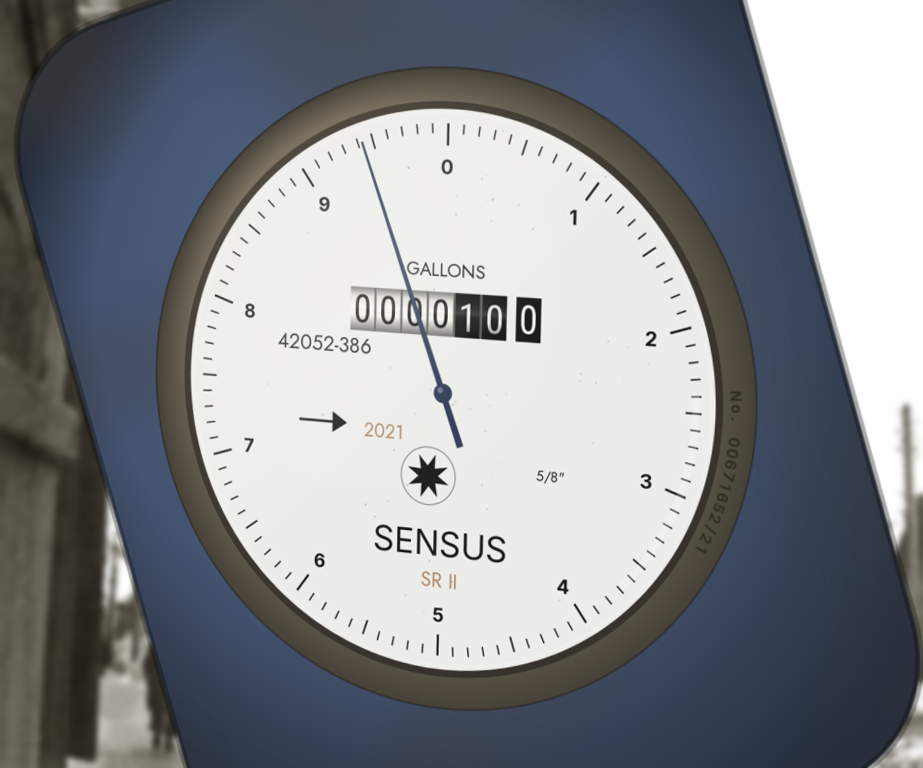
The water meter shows **99.4** gal
